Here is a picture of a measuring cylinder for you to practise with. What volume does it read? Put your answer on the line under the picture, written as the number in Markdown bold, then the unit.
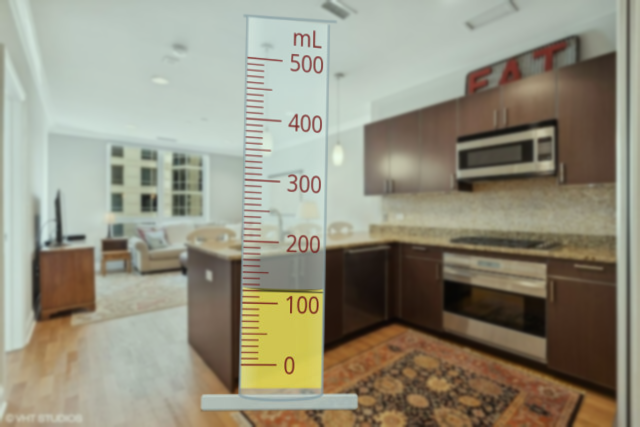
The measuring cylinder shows **120** mL
